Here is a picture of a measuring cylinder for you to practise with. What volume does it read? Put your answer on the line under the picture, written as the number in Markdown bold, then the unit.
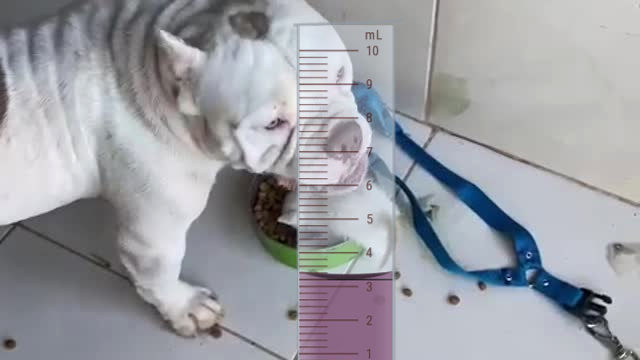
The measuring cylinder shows **3.2** mL
